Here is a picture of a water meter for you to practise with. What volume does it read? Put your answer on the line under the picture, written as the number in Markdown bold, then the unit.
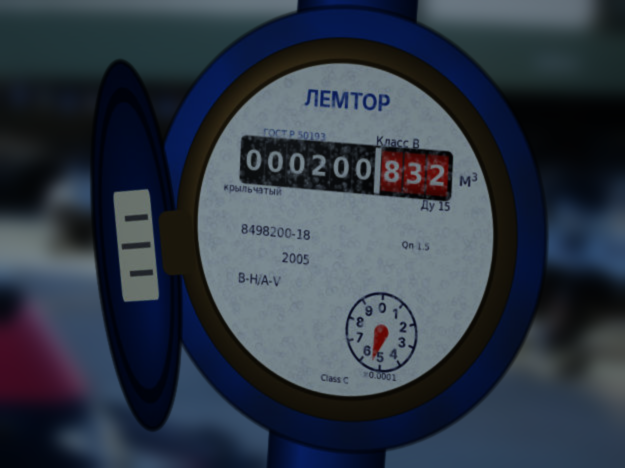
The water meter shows **200.8325** m³
